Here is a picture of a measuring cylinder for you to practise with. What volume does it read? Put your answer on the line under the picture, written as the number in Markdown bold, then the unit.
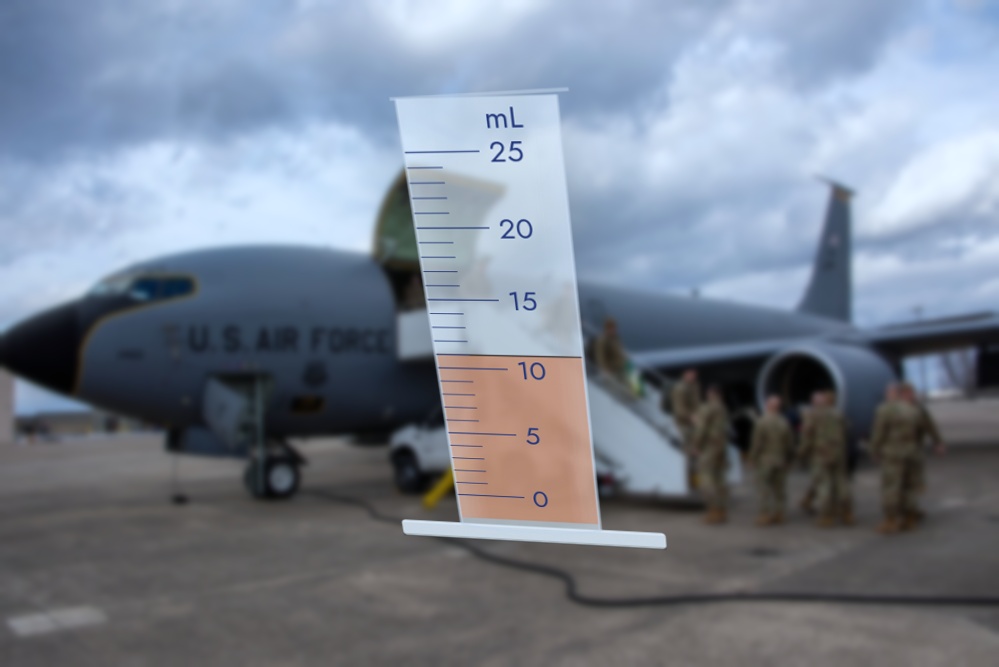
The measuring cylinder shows **11** mL
